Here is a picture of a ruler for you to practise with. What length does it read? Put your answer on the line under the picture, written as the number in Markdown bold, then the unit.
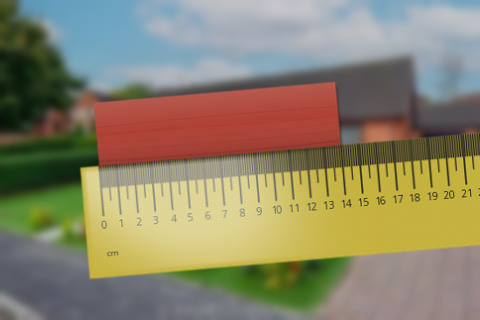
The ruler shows **14** cm
